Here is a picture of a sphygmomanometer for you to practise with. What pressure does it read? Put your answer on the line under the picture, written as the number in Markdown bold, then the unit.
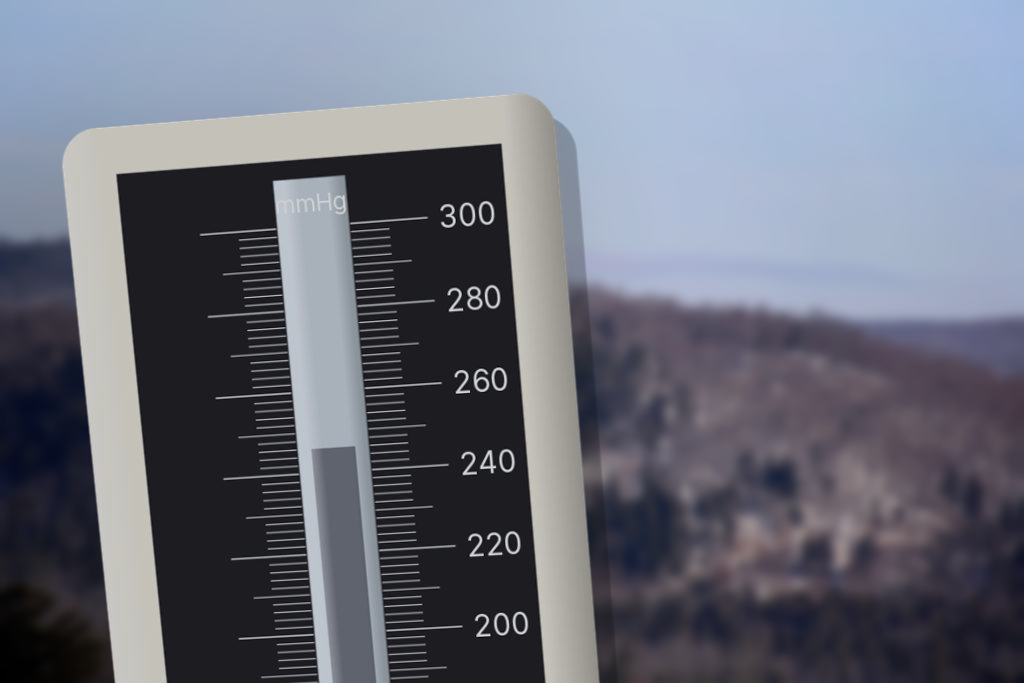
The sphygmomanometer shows **246** mmHg
